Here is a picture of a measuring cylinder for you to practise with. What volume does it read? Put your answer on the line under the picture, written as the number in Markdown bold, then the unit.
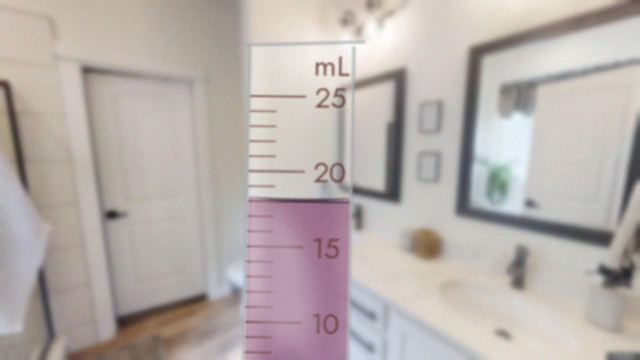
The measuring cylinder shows **18** mL
